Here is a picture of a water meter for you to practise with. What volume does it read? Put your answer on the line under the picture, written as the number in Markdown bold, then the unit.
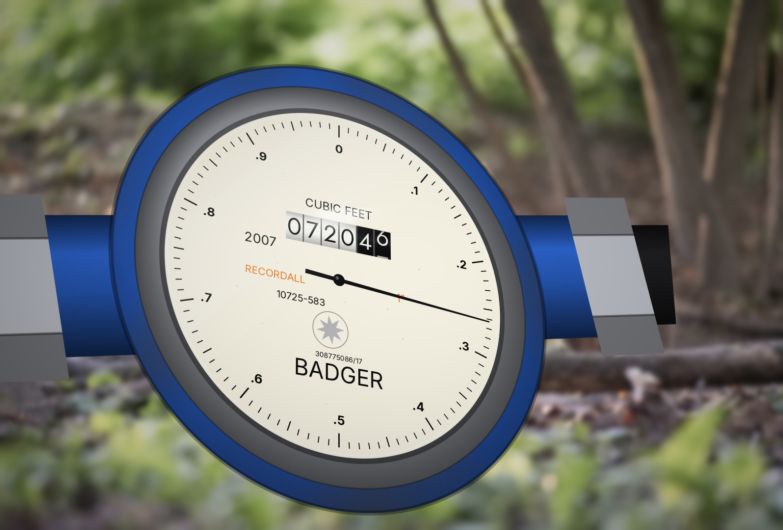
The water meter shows **72046.26** ft³
